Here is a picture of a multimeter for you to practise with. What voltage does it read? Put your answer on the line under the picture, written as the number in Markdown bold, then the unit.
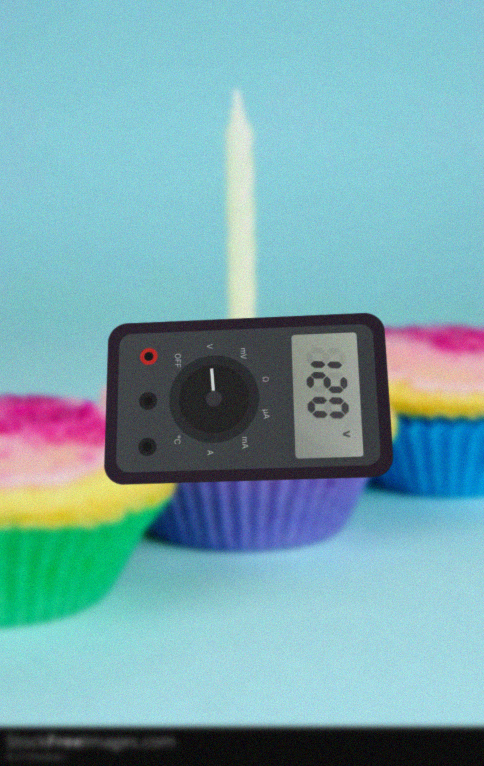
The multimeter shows **120** V
